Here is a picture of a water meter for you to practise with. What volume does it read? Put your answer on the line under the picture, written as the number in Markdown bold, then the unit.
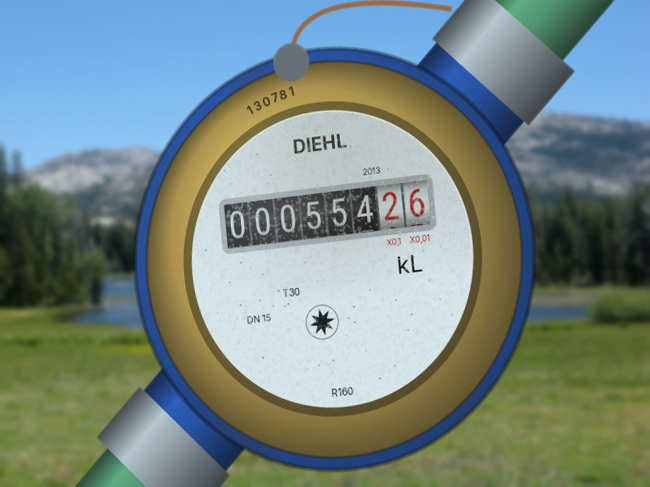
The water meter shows **554.26** kL
